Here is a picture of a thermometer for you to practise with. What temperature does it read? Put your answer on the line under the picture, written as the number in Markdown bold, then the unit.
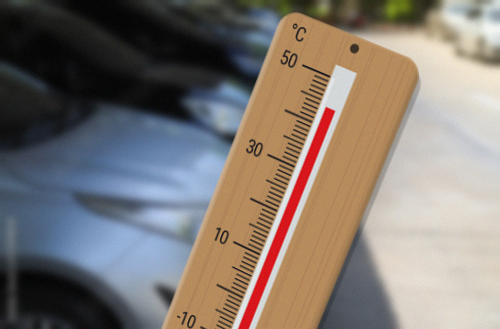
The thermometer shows **44** °C
